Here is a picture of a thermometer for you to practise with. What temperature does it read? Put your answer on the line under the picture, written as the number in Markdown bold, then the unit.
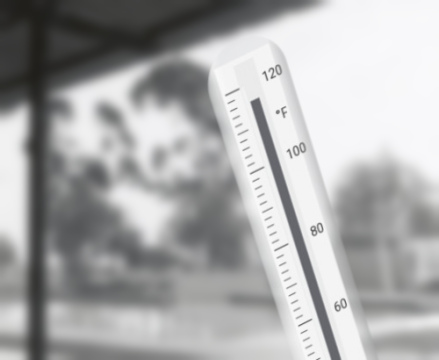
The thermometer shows **116** °F
